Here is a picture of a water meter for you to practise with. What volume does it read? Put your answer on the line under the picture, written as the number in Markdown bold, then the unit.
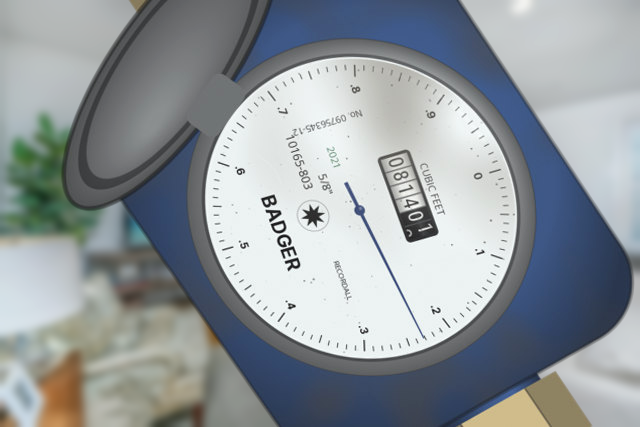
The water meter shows **81401.23** ft³
